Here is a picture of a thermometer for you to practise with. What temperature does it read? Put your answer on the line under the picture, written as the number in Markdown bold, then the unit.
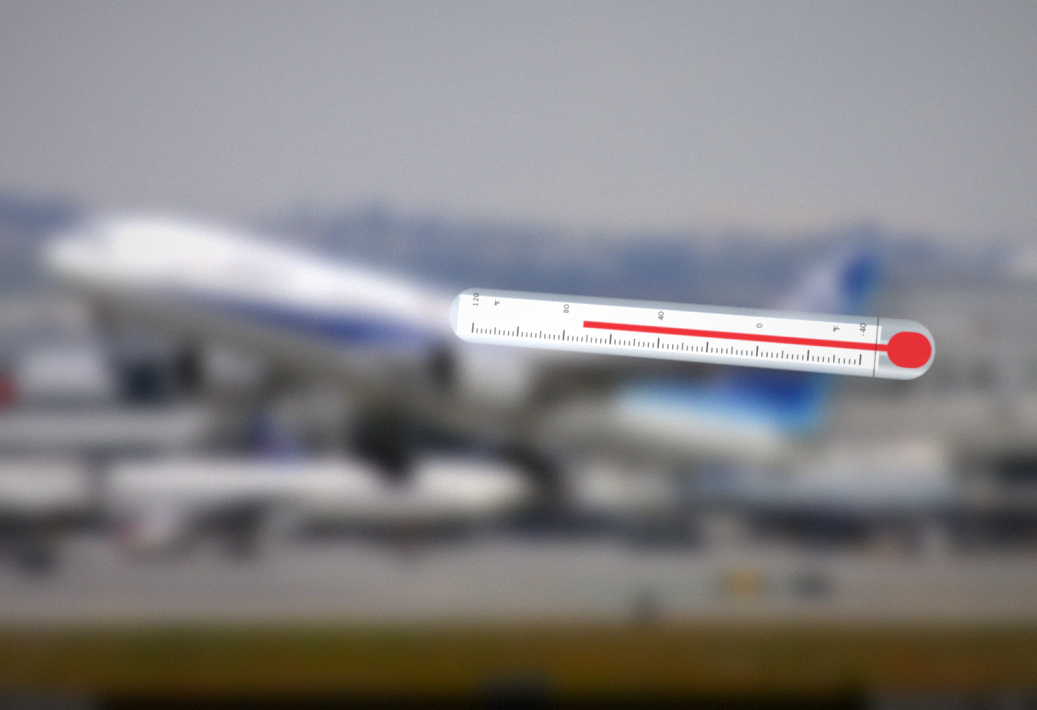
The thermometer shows **72** °F
